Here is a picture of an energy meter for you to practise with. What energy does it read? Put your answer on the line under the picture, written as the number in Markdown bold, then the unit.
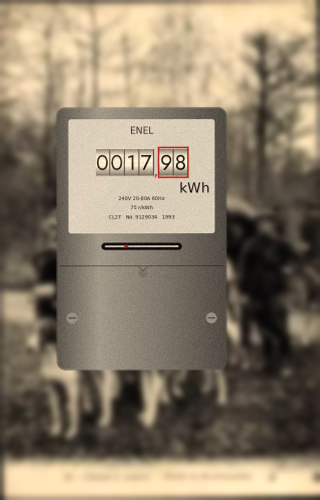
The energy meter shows **17.98** kWh
